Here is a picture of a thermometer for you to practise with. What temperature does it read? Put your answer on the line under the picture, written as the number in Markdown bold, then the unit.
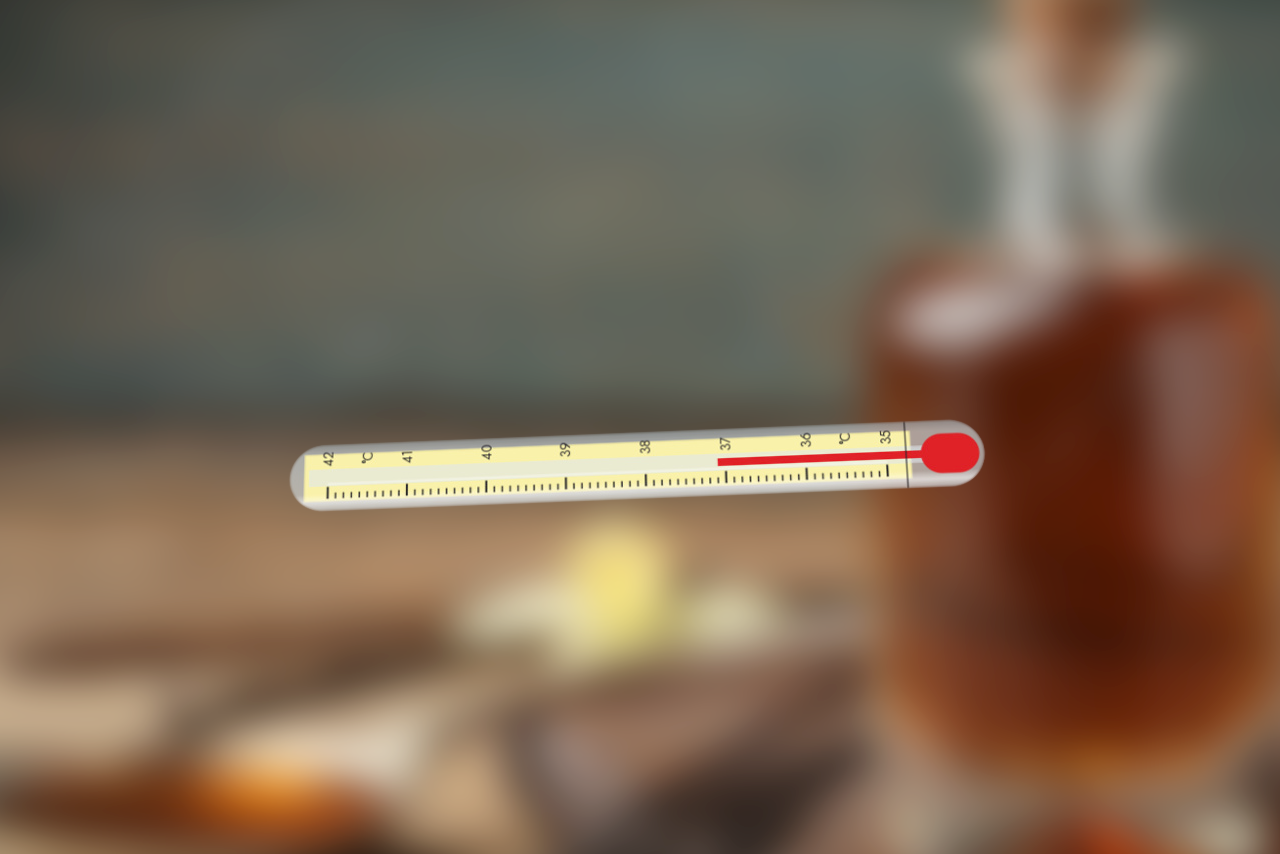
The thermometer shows **37.1** °C
